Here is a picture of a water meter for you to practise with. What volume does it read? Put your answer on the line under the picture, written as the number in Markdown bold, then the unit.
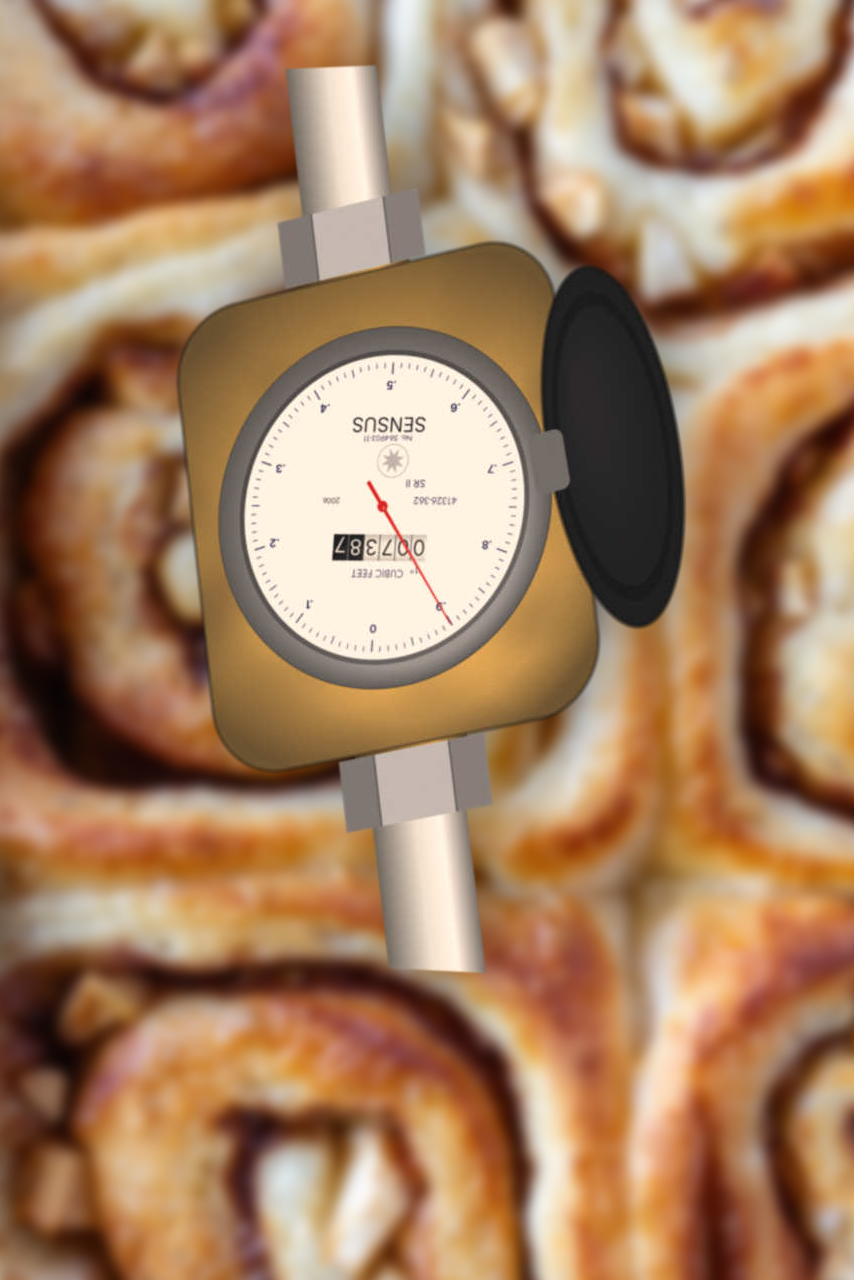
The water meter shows **7386.90** ft³
